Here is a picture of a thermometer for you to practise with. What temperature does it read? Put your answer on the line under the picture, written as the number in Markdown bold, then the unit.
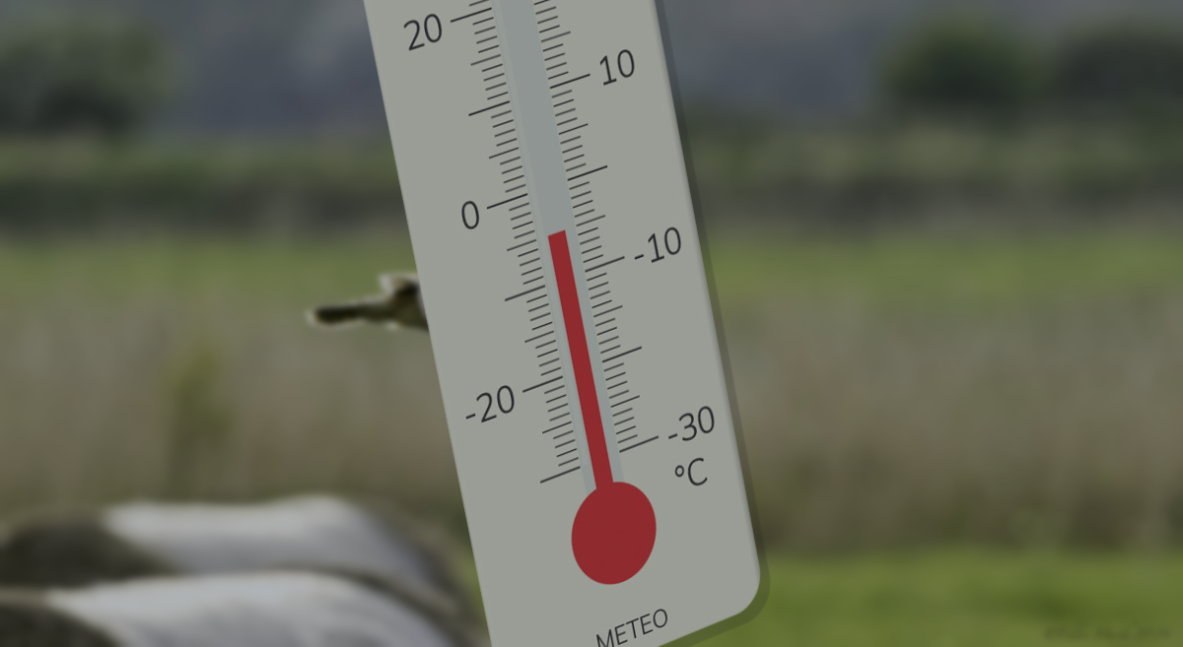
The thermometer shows **-5** °C
